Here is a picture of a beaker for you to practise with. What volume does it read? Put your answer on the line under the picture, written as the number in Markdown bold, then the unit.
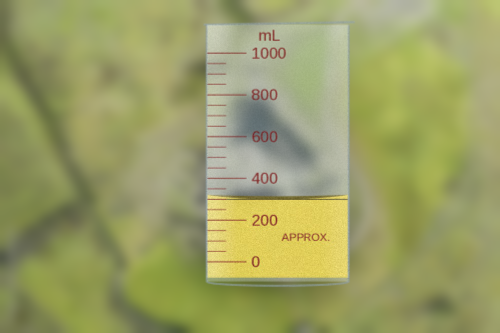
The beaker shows **300** mL
